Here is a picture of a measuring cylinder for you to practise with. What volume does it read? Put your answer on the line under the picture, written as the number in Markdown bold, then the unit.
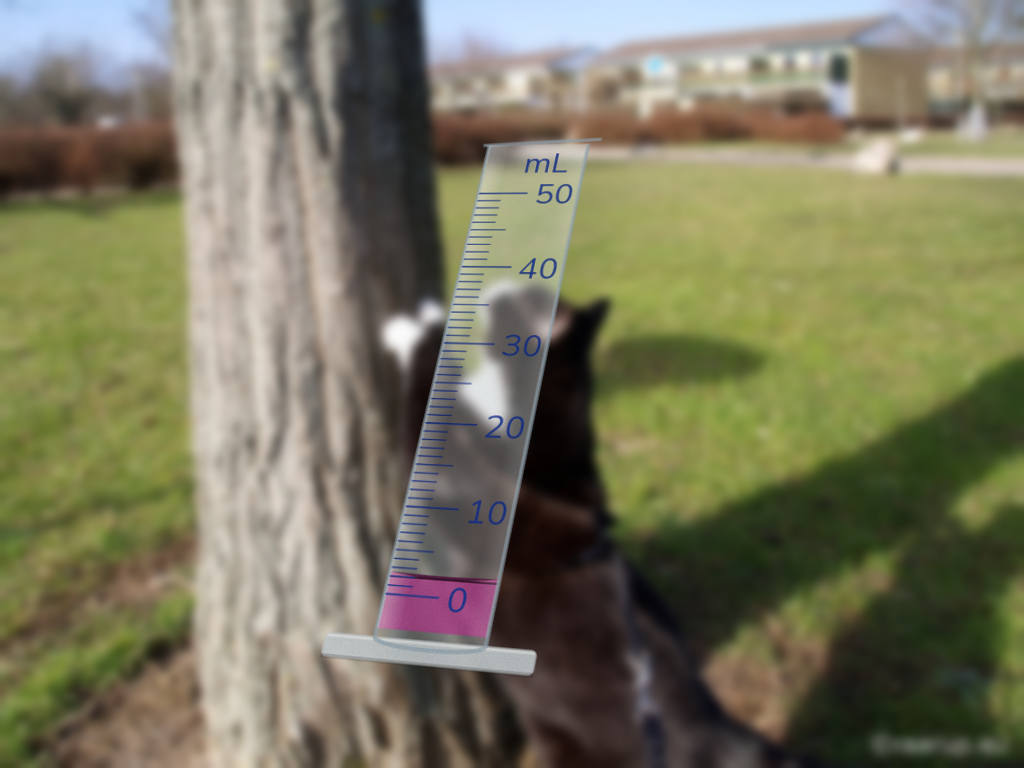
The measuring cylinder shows **2** mL
